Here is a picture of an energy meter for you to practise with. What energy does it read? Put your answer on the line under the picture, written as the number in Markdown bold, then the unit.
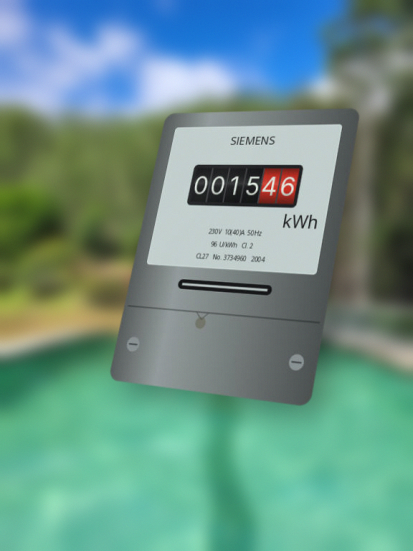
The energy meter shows **15.46** kWh
